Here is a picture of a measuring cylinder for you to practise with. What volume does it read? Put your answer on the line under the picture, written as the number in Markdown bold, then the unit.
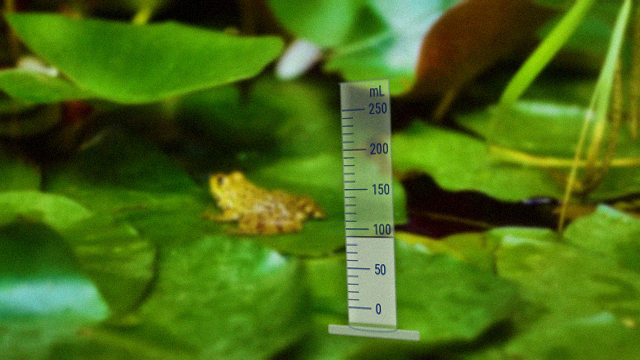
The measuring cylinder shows **90** mL
